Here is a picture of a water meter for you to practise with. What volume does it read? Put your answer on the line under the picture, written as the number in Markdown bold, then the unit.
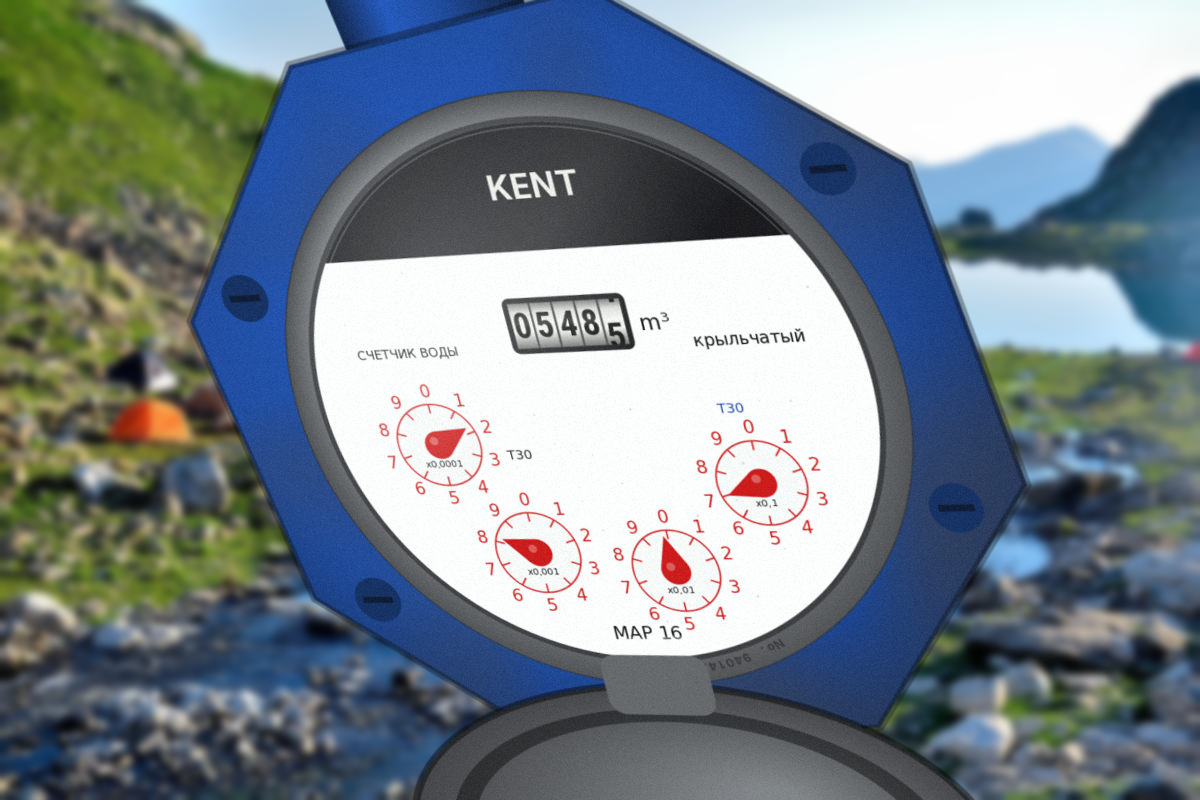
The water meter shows **5484.6981** m³
